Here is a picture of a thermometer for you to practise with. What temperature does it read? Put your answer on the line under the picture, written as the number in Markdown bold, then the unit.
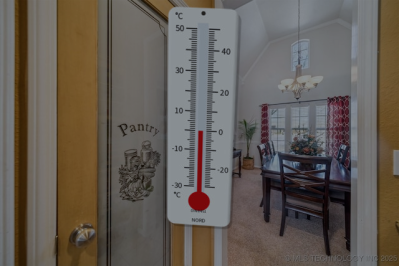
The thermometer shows **0** °C
